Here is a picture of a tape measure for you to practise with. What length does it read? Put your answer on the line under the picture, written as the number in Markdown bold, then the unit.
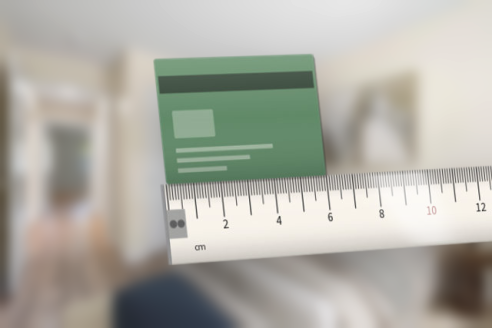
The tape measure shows **6** cm
